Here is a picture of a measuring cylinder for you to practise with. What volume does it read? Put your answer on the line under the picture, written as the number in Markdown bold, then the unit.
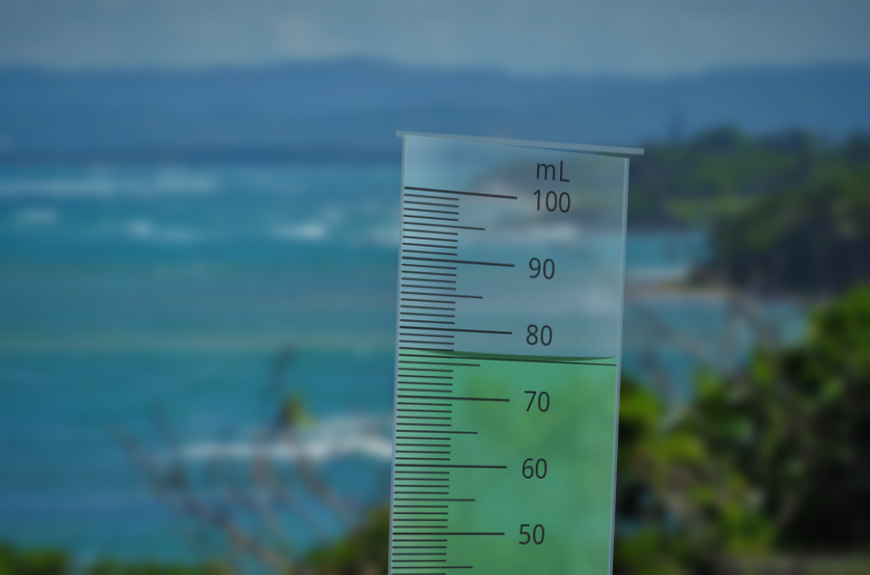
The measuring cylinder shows **76** mL
